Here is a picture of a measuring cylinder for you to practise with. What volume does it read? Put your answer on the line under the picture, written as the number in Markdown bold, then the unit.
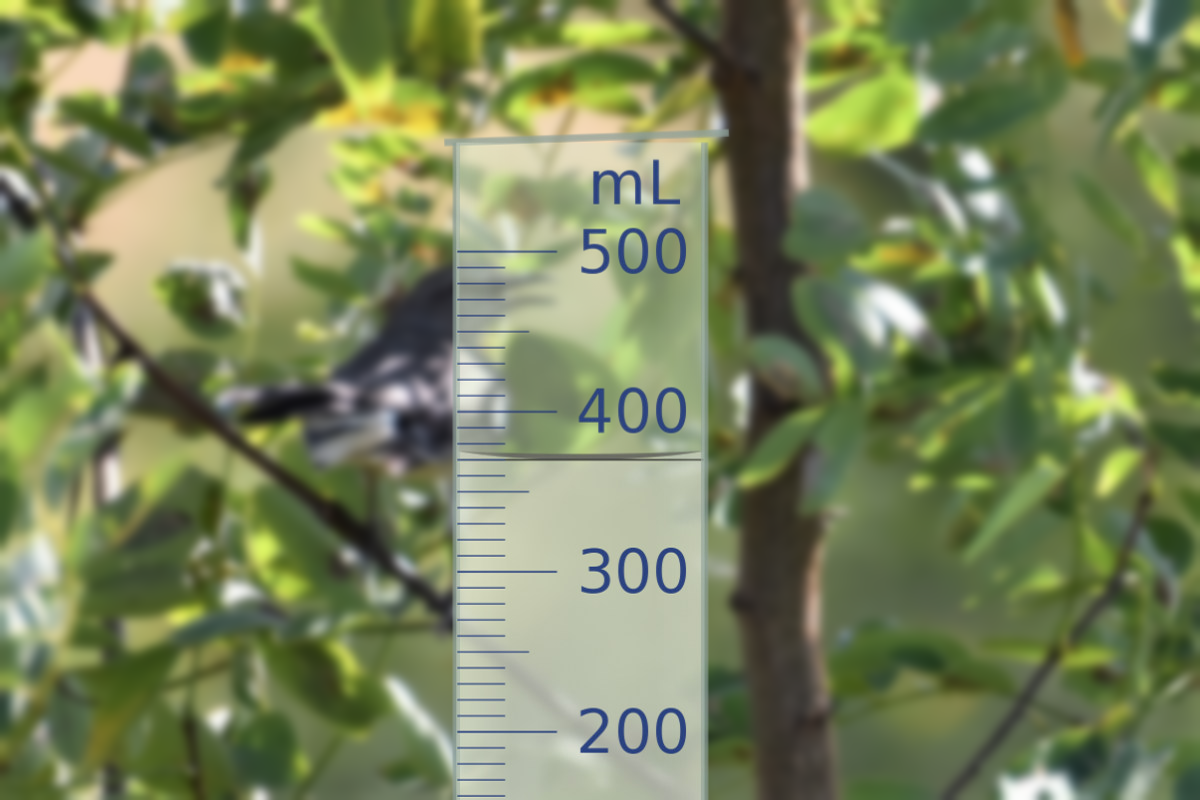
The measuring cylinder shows **370** mL
